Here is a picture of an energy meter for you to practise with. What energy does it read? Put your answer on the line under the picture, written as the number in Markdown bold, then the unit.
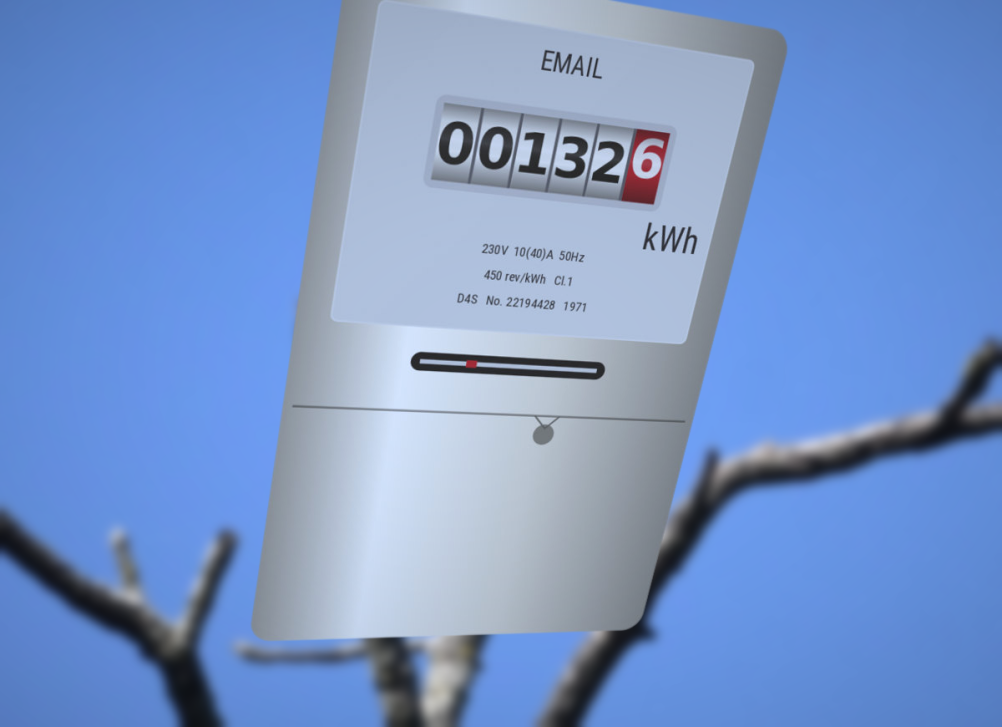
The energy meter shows **132.6** kWh
